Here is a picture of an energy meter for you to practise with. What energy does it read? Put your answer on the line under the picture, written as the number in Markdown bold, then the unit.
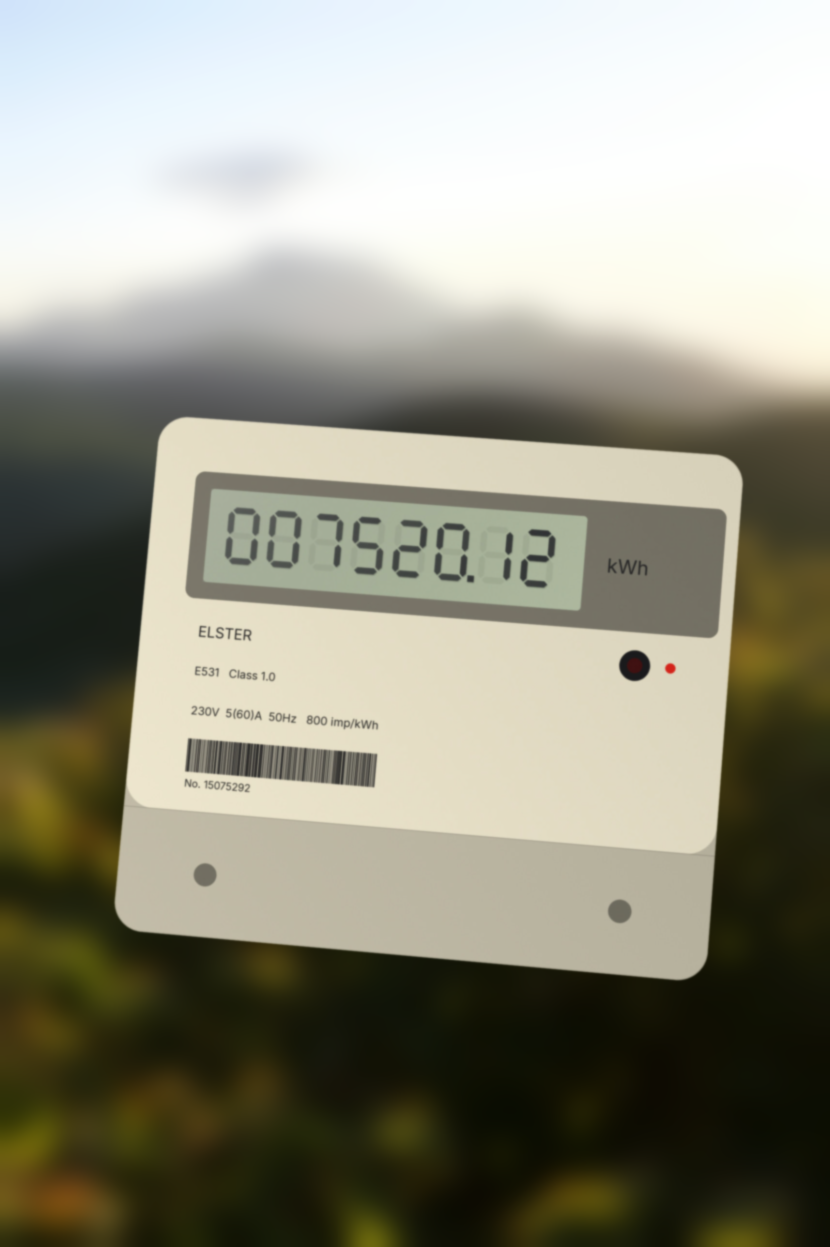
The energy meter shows **7520.12** kWh
